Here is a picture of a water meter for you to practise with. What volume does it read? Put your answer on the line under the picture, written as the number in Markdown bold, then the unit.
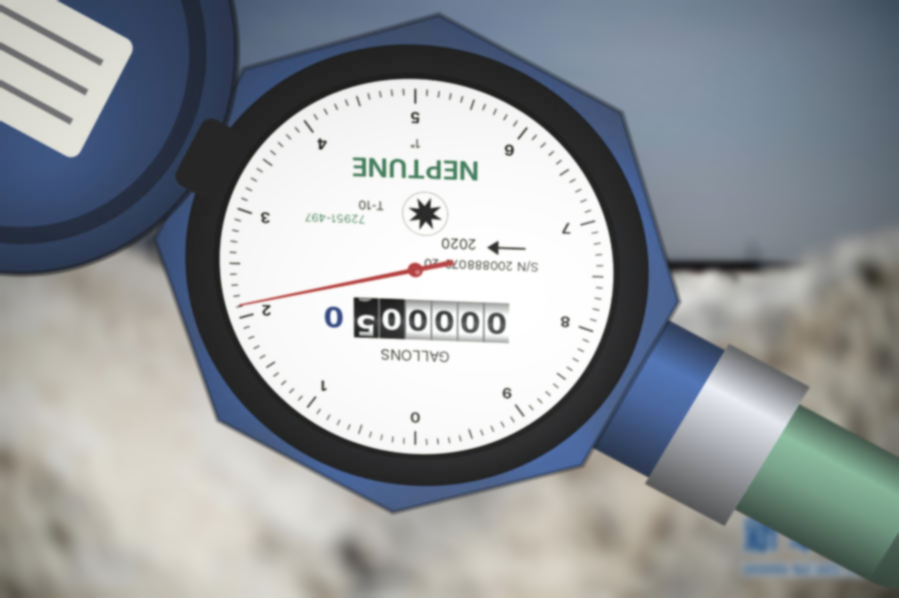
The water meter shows **52.1** gal
